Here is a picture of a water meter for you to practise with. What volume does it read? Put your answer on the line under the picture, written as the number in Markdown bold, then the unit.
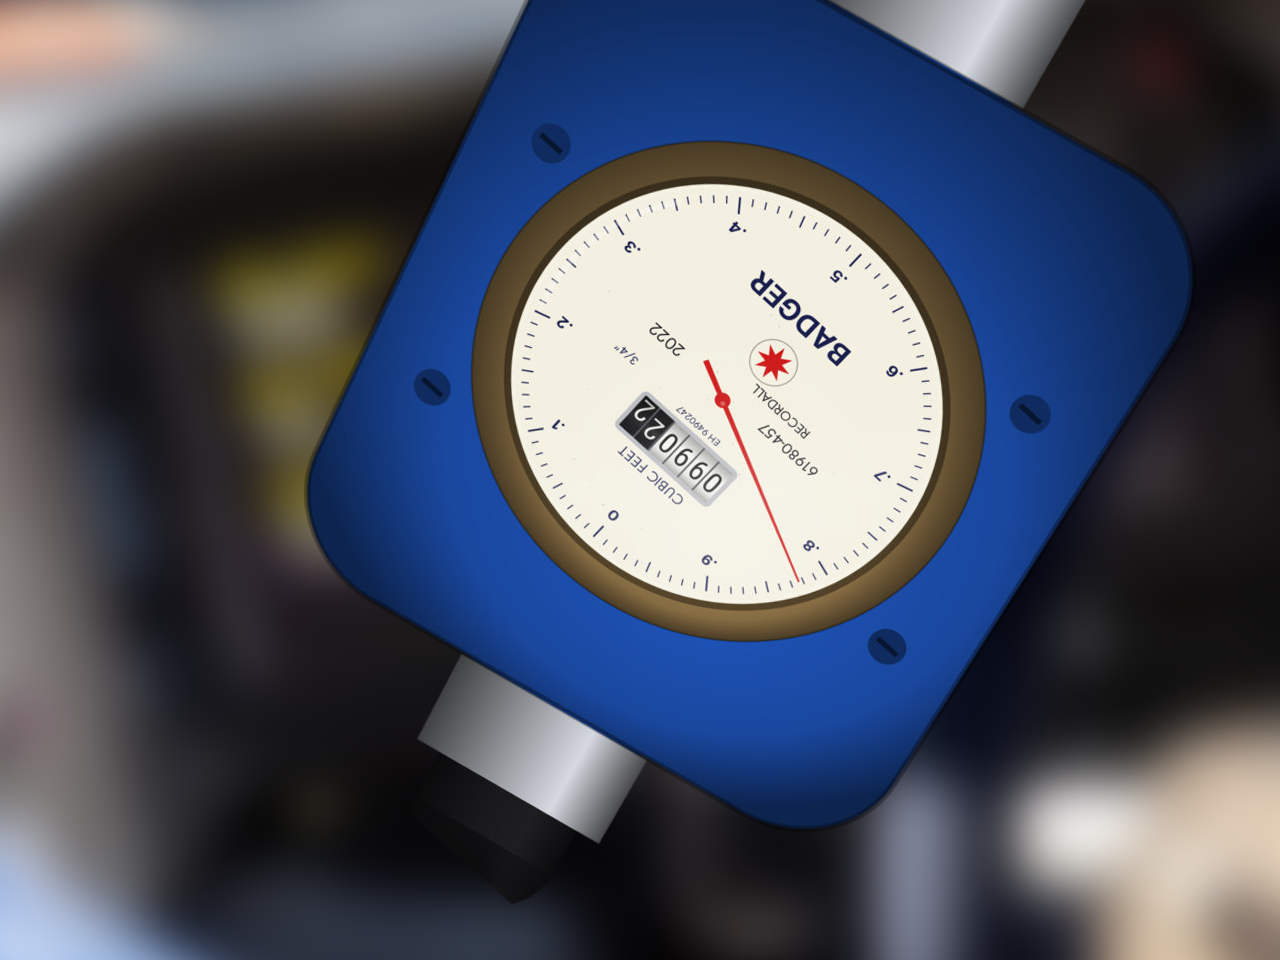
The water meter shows **99021.82** ft³
